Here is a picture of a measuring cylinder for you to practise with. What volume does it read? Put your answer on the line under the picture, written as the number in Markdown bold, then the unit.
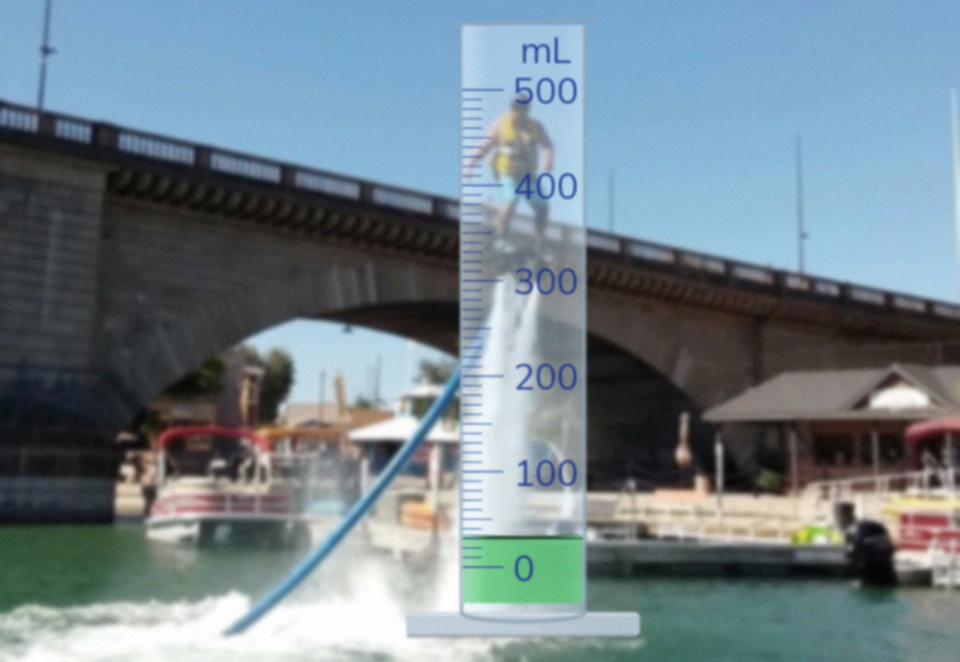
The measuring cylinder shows **30** mL
